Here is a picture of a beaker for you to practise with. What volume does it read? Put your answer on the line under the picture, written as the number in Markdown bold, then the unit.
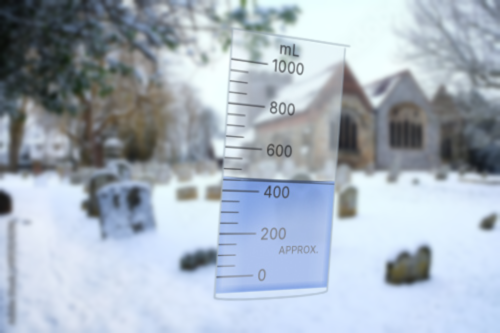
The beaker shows **450** mL
